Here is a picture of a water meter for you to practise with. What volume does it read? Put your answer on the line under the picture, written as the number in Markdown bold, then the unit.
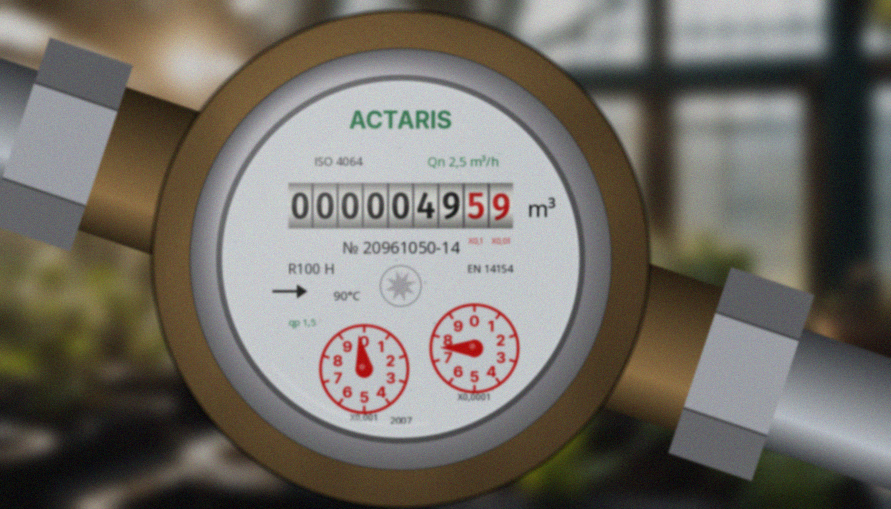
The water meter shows **49.5897** m³
